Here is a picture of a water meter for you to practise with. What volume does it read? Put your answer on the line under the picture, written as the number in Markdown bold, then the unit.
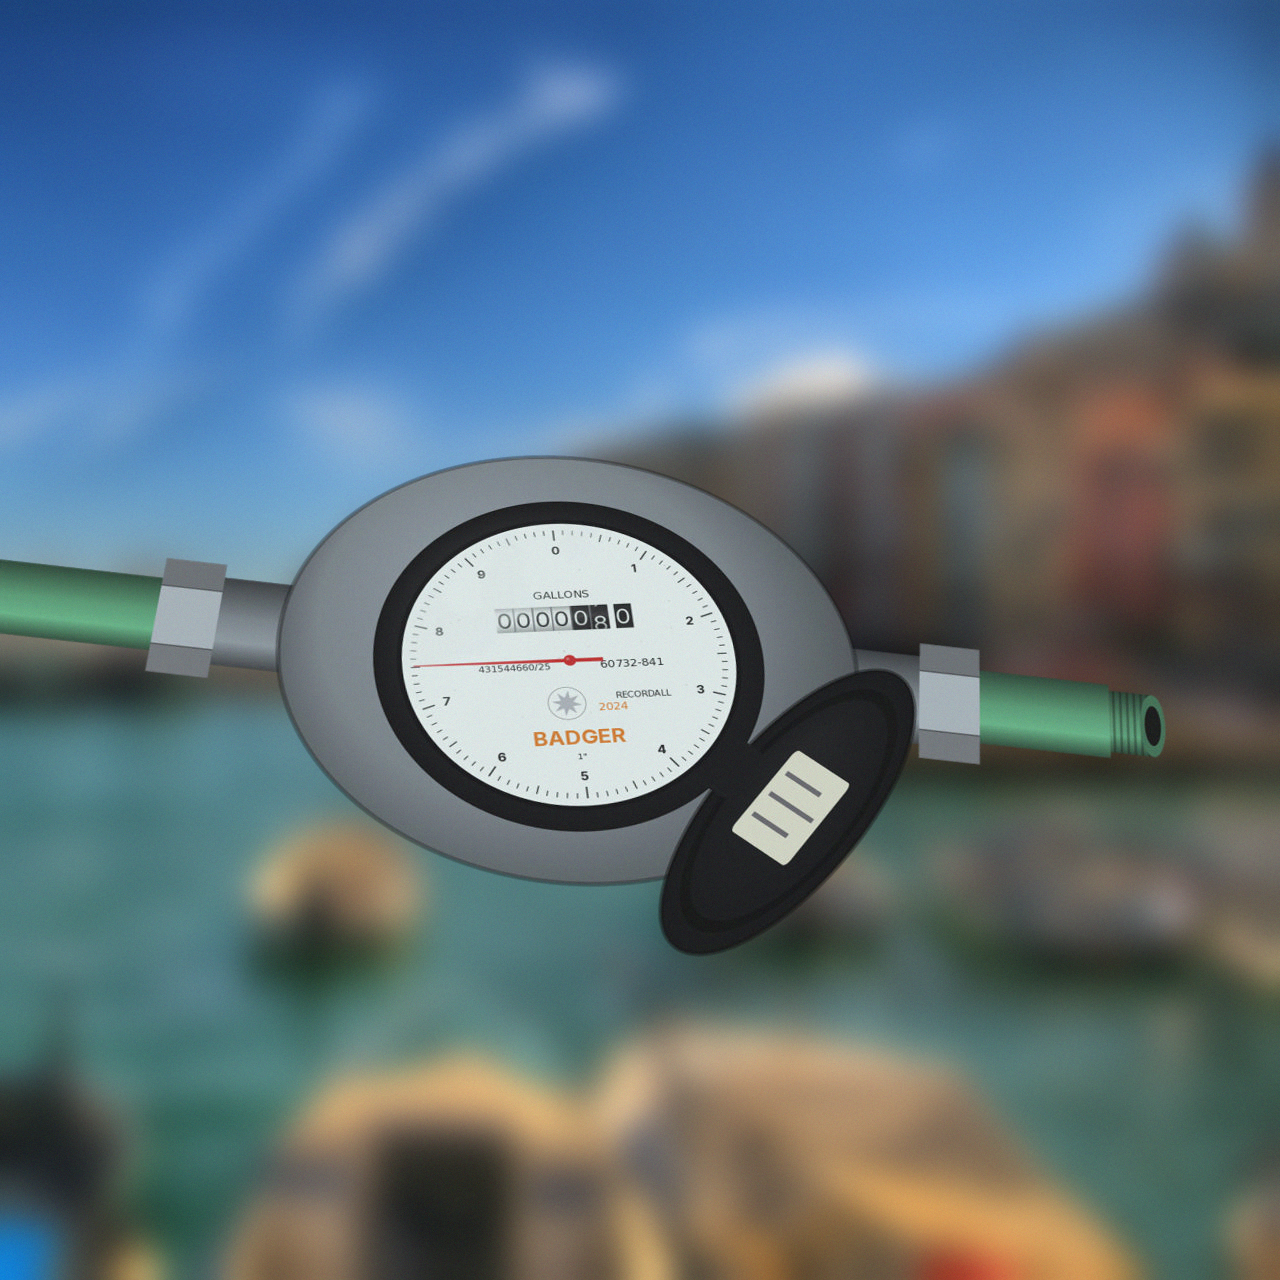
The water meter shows **77.5** gal
